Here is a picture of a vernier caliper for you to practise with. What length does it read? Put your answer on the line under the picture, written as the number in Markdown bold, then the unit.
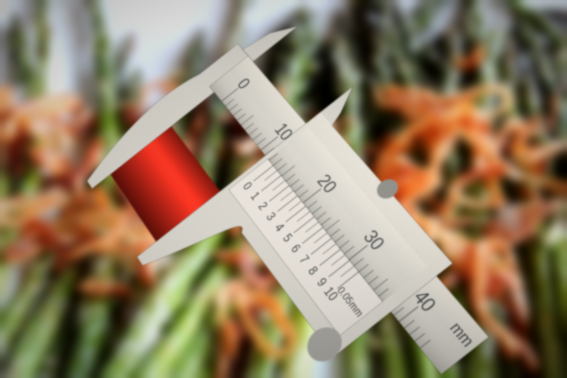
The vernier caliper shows **13.0** mm
